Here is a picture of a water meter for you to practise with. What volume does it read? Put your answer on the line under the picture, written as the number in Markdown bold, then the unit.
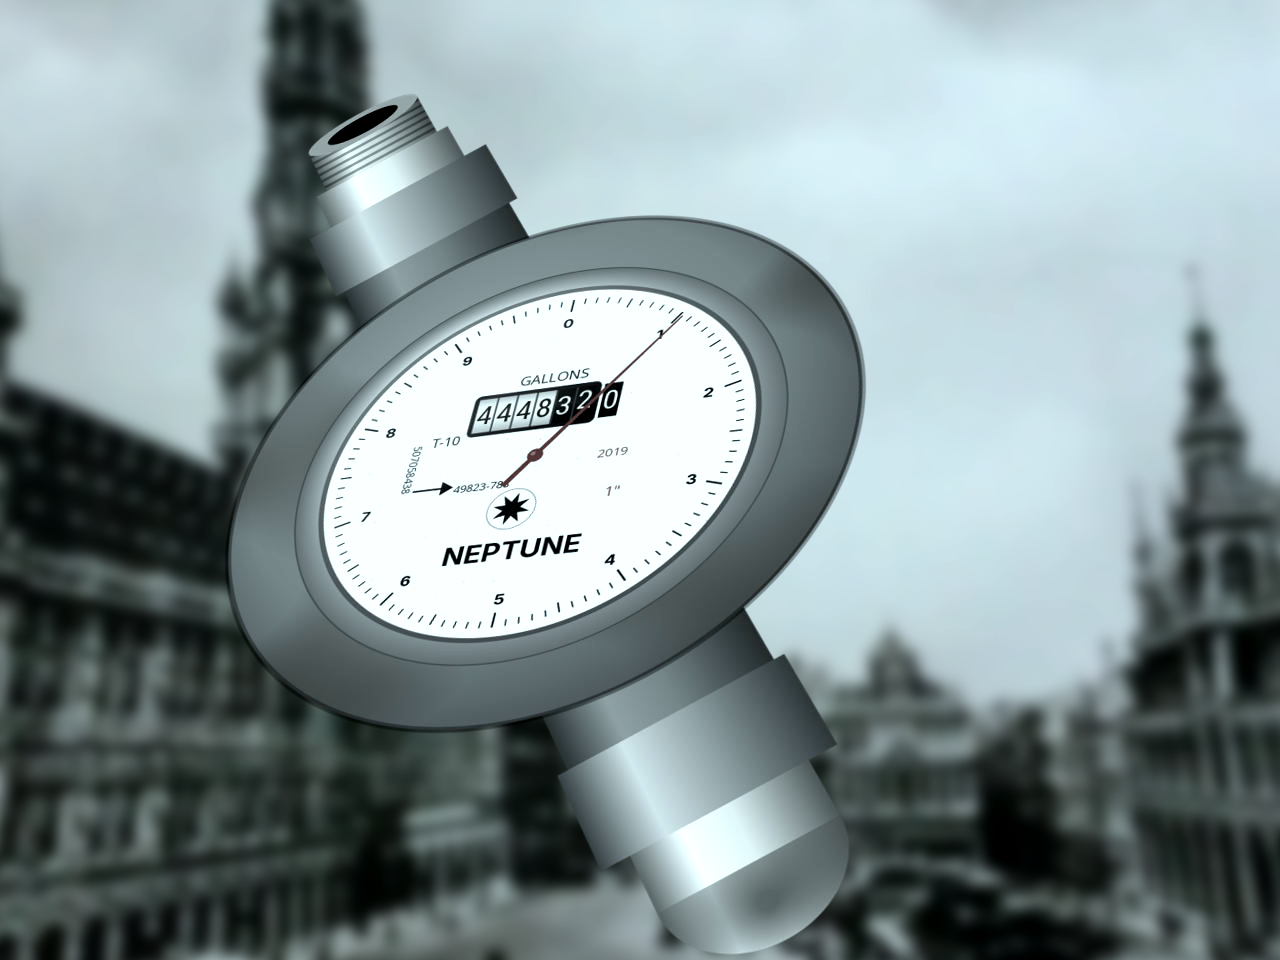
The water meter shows **4448321.0** gal
